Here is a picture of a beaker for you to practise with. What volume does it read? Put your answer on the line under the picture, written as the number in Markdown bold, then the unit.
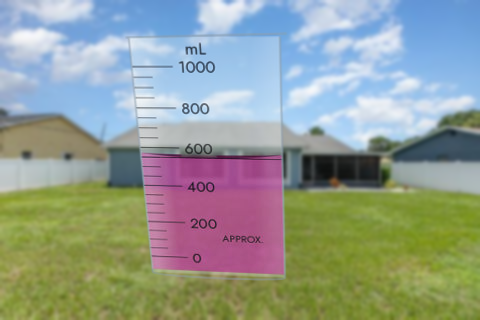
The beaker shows **550** mL
